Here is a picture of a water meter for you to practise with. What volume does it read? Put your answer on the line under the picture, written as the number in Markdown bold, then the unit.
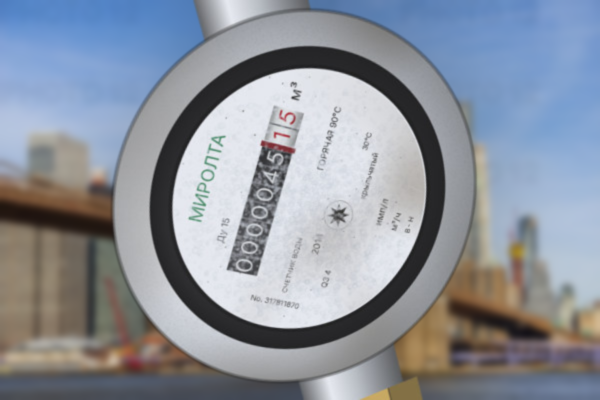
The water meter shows **45.15** m³
